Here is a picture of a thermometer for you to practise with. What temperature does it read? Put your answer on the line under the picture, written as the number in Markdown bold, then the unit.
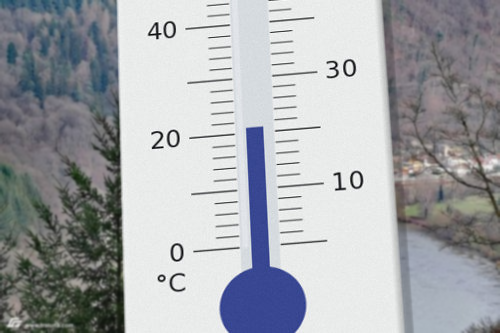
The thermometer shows **21** °C
